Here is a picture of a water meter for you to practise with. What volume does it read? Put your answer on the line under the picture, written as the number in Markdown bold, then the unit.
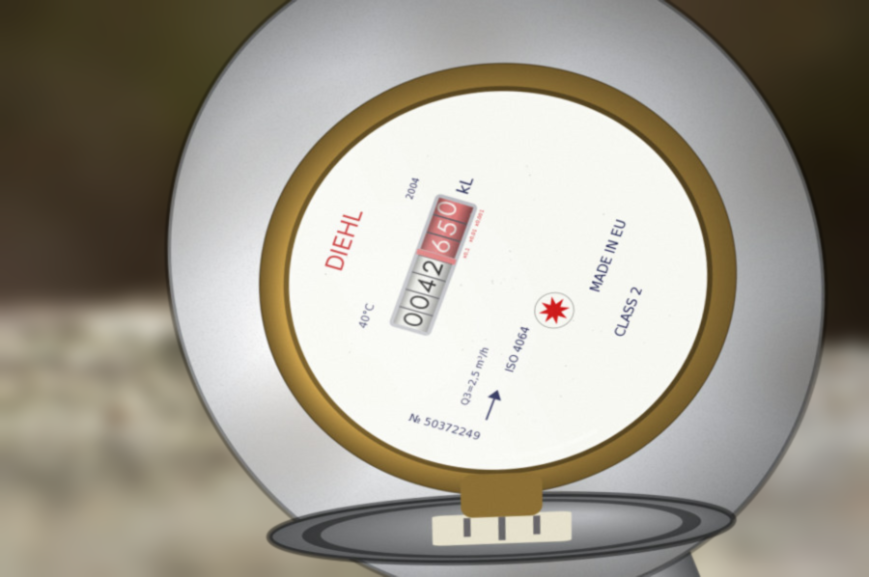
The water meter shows **42.650** kL
